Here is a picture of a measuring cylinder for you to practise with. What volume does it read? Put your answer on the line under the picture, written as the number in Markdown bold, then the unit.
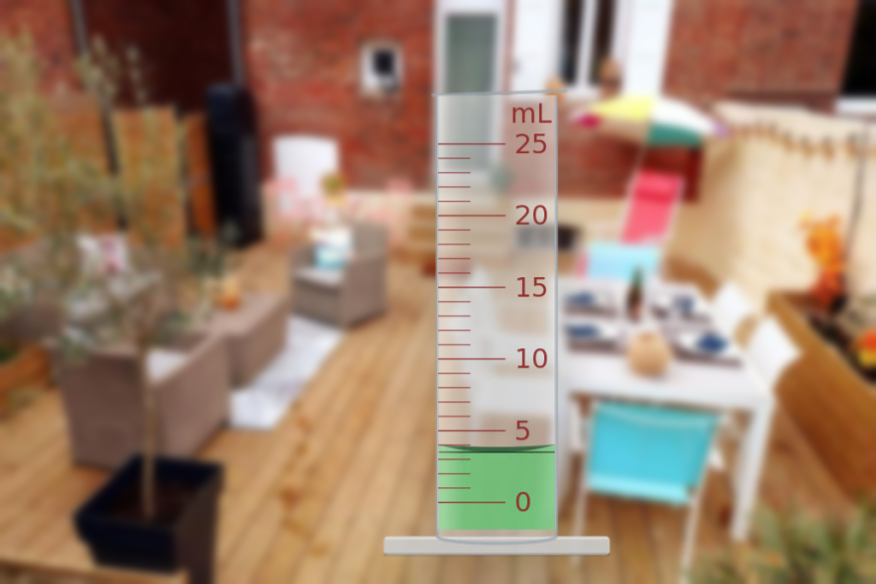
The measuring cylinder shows **3.5** mL
